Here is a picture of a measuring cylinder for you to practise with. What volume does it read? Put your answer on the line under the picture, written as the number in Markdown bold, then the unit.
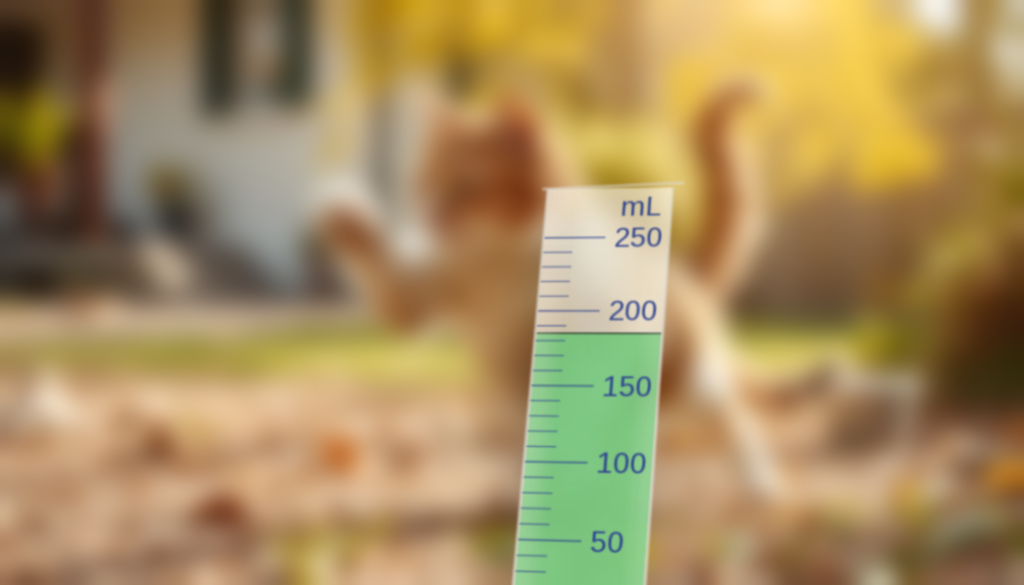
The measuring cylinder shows **185** mL
